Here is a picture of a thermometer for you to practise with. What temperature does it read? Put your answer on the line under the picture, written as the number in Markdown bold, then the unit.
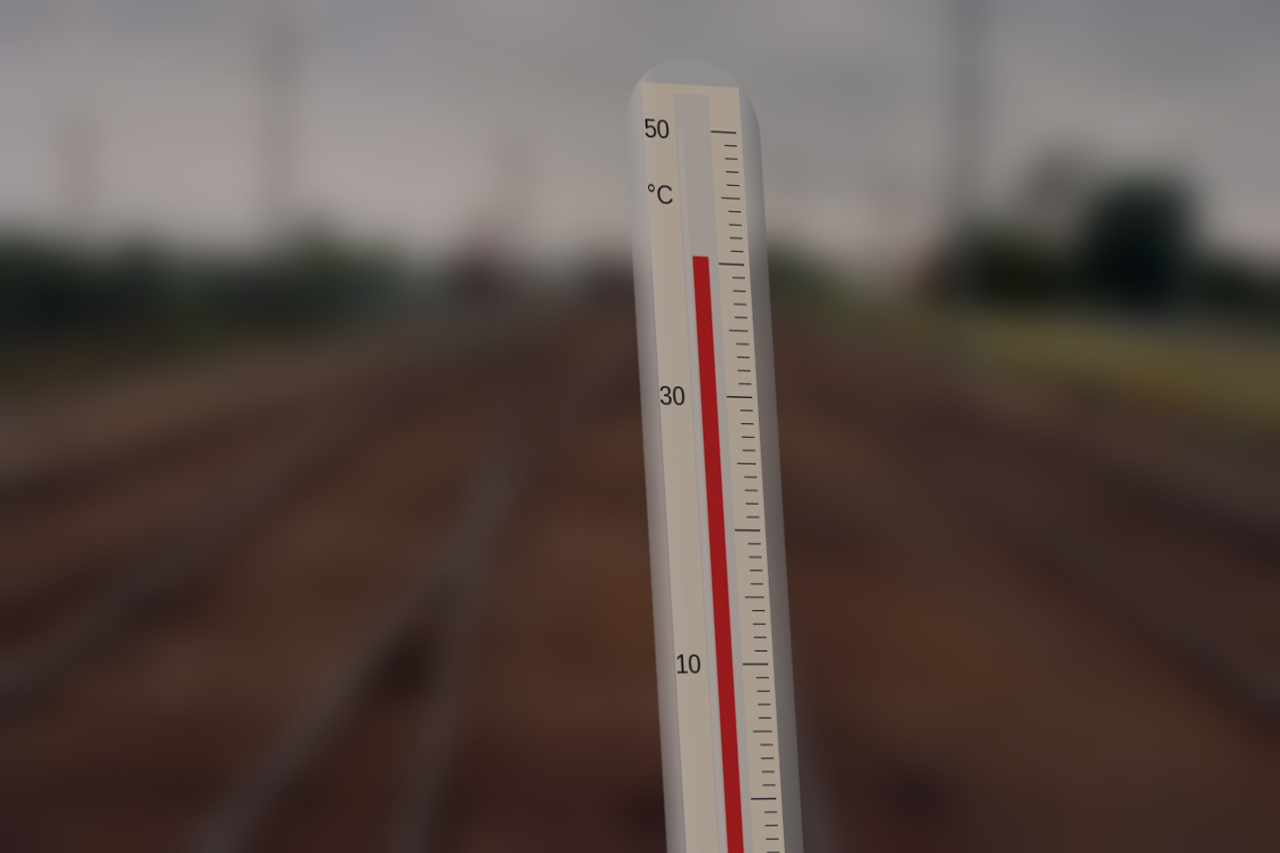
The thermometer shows **40.5** °C
